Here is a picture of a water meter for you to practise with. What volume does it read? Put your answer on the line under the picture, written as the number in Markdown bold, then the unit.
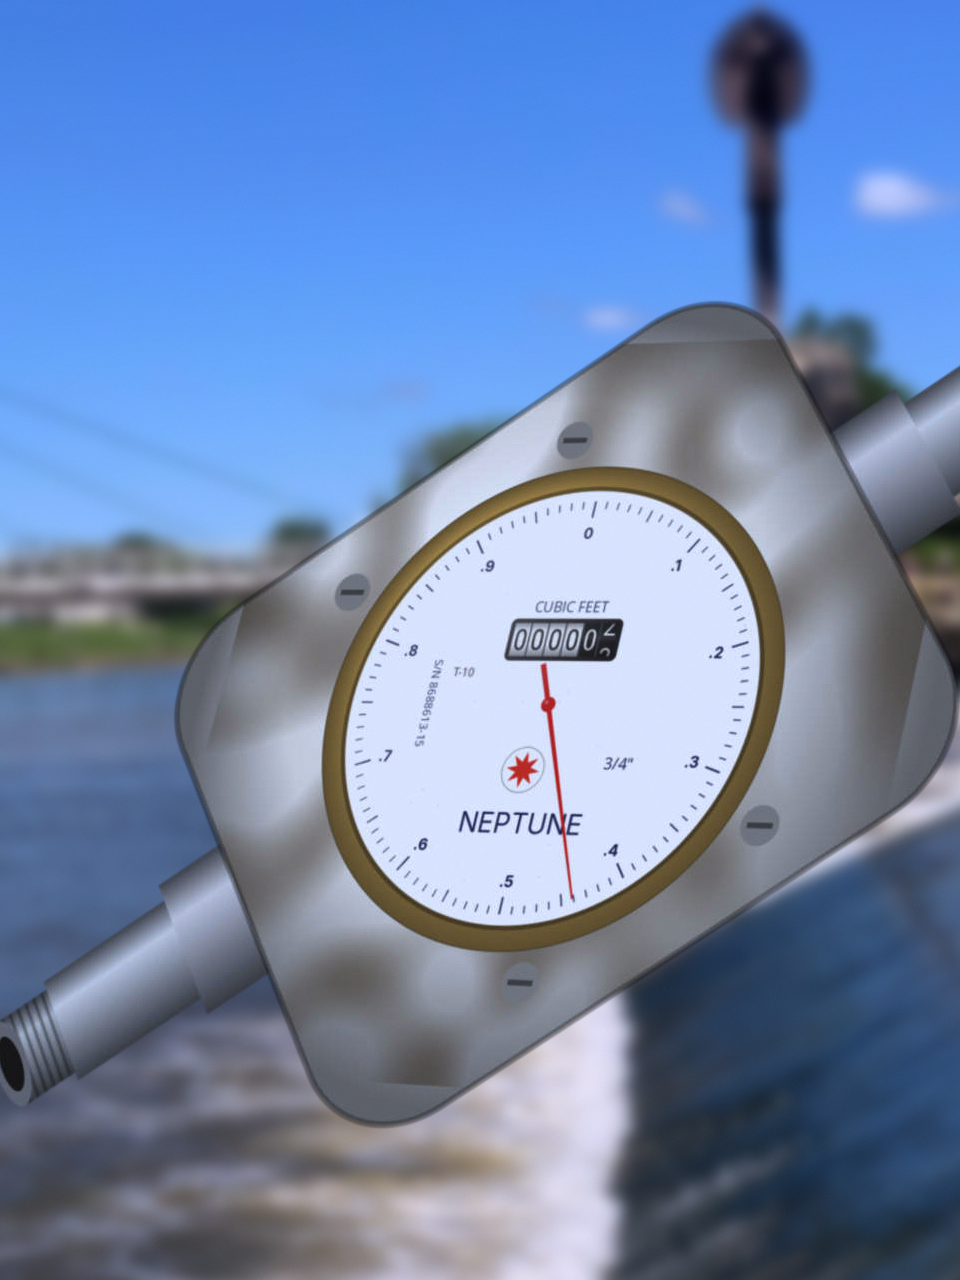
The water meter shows **2.44** ft³
